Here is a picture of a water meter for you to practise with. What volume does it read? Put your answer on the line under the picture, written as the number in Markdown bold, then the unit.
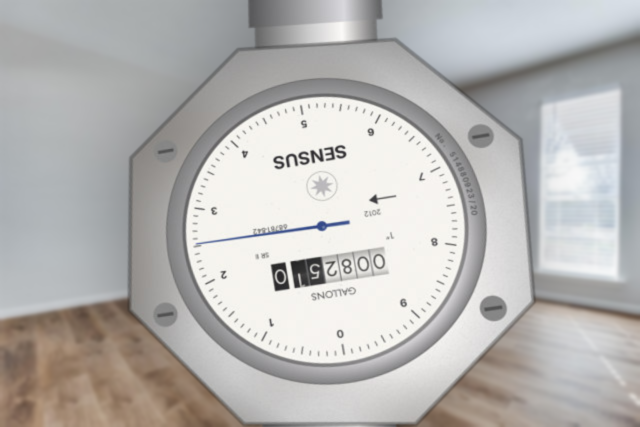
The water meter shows **82512.5** gal
